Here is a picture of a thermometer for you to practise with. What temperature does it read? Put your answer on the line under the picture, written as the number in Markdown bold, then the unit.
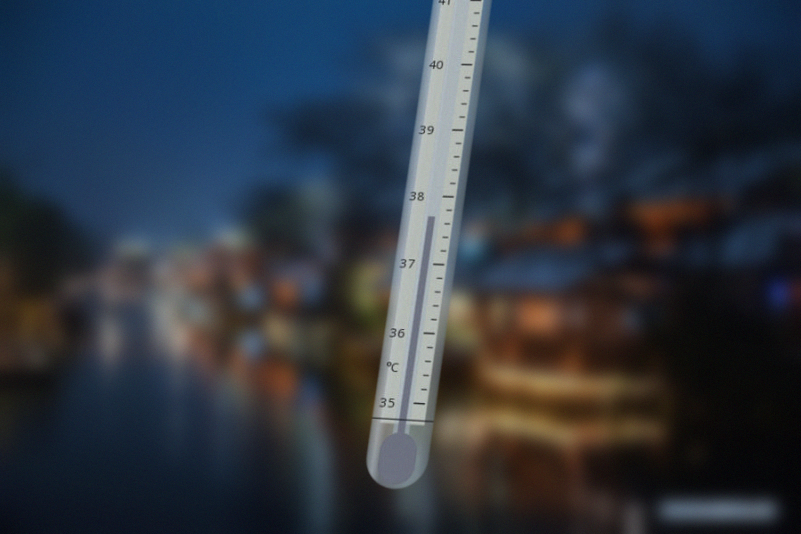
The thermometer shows **37.7** °C
